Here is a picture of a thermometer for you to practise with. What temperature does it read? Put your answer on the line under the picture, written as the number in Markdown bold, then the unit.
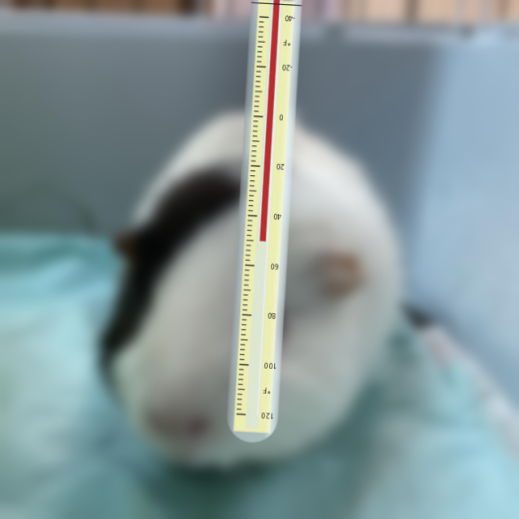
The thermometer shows **50** °F
